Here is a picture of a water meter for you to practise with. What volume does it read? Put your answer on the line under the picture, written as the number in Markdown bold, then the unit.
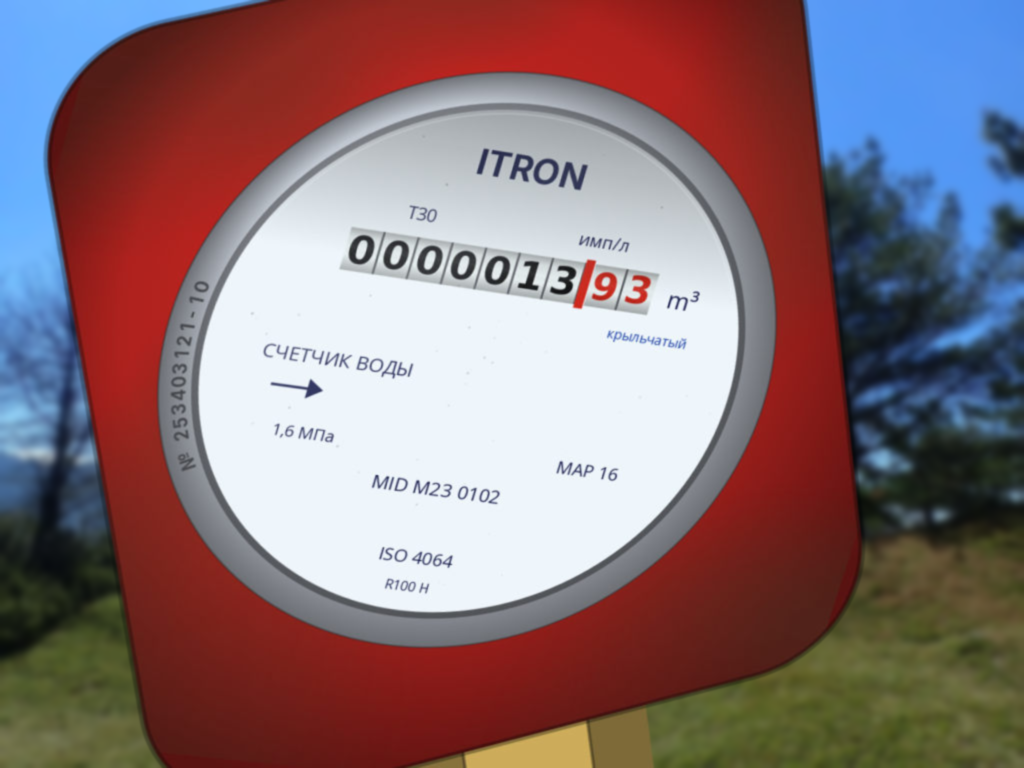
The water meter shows **13.93** m³
